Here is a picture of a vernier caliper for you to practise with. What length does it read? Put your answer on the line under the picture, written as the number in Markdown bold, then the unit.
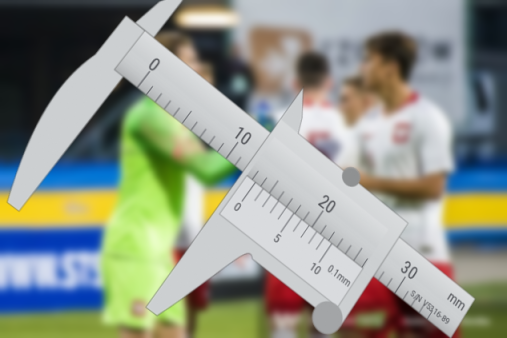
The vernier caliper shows **13.4** mm
